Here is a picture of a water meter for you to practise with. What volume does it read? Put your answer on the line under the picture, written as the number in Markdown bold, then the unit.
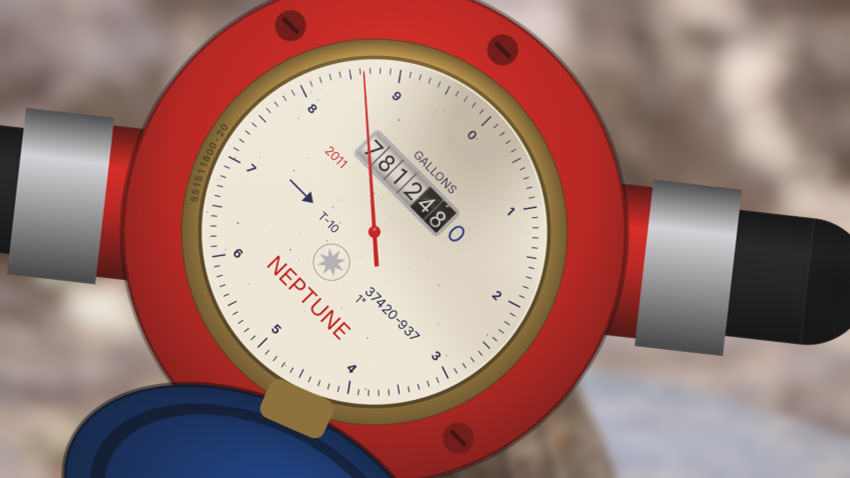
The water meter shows **7812478.6** gal
